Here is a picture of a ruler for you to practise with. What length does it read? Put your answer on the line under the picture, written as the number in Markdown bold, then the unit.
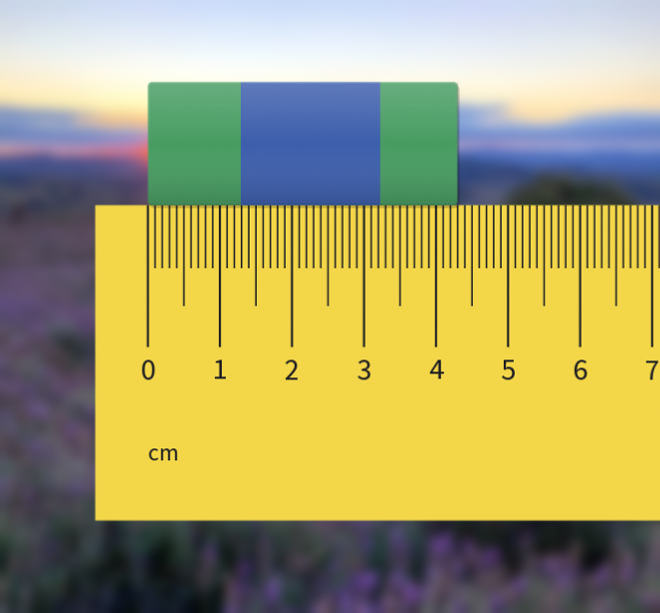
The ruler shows **4.3** cm
